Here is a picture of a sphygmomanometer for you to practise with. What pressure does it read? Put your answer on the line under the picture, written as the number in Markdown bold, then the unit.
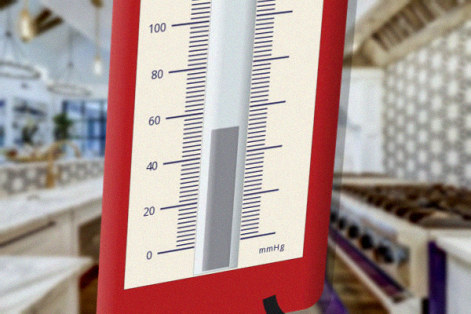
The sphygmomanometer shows **52** mmHg
